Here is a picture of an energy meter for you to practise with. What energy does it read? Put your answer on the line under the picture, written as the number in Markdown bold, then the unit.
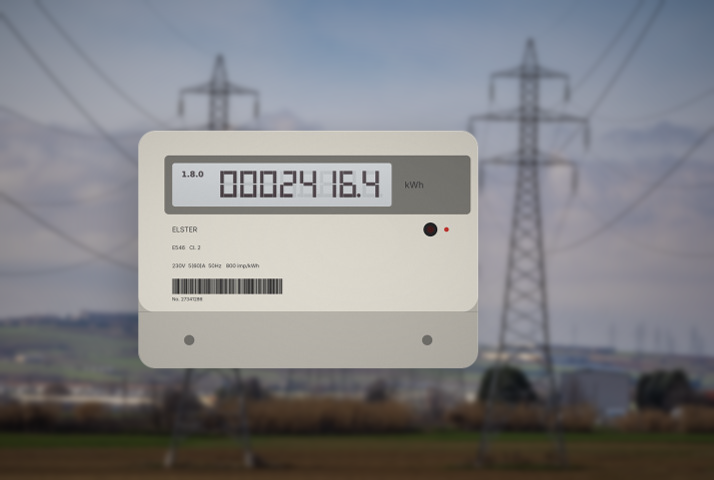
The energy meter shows **2416.4** kWh
